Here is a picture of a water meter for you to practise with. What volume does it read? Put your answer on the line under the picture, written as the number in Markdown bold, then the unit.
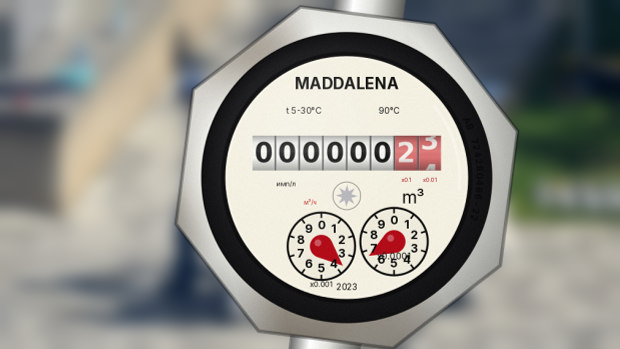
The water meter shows **0.2336** m³
